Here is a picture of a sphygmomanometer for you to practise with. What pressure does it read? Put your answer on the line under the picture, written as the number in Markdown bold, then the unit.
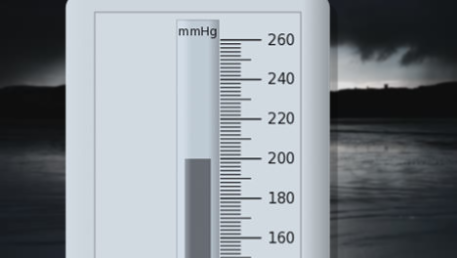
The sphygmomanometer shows **200** mmHg
